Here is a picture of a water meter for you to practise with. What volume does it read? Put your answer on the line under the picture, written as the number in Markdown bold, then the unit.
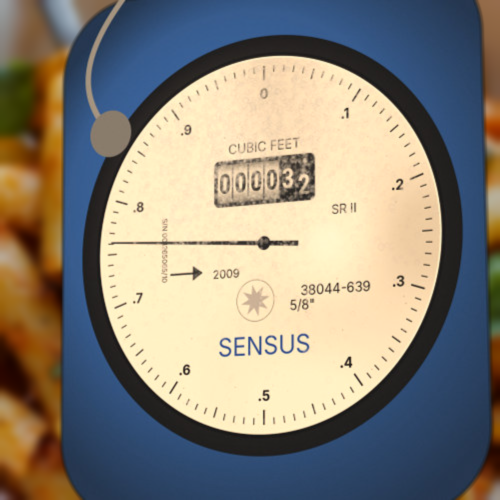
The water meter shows **31.76** ft³
